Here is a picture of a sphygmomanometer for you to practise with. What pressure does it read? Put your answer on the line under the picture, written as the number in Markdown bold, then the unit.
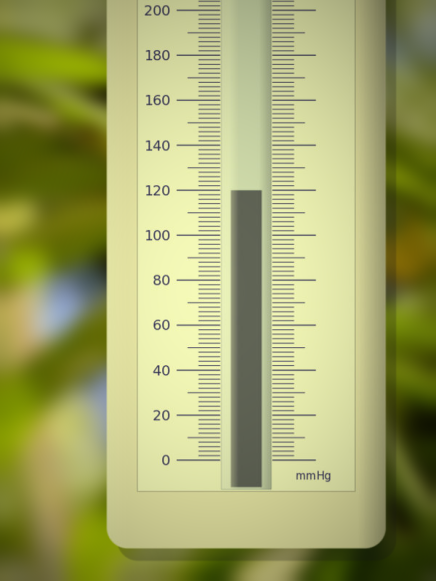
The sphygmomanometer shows **120** mmHg
